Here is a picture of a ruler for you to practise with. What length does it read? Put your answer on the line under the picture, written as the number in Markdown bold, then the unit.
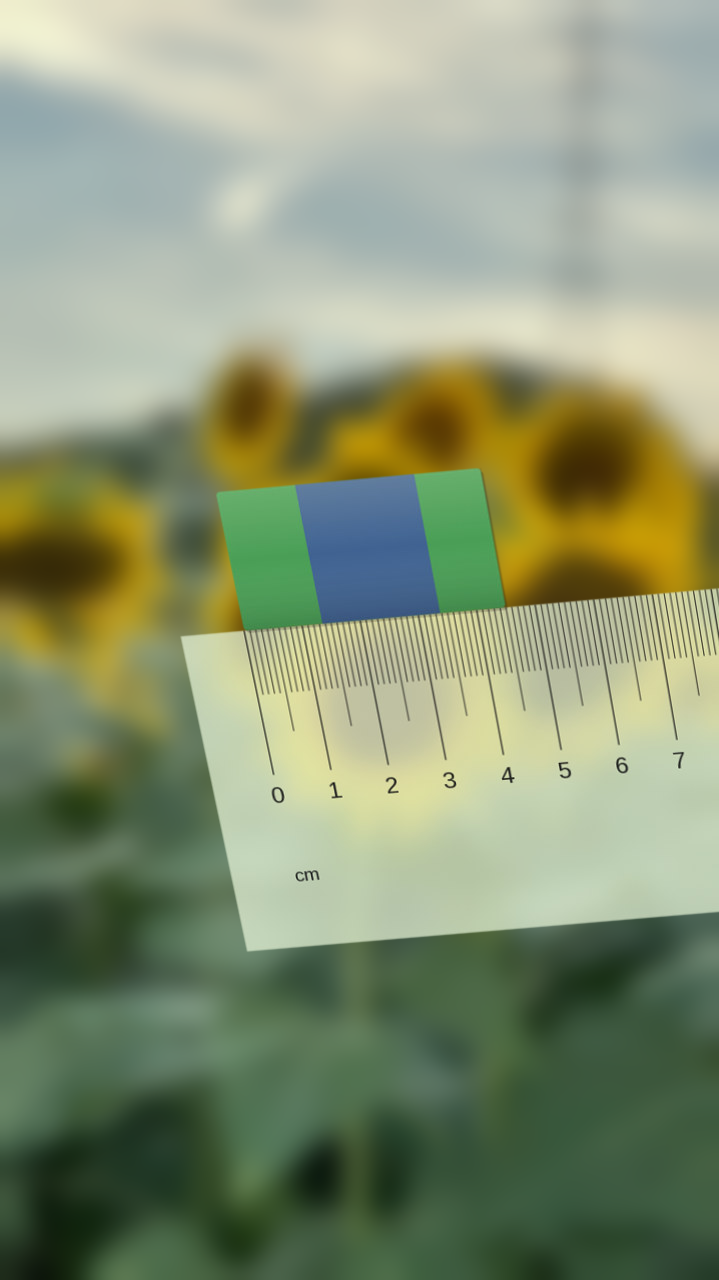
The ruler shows **4.5** cm
